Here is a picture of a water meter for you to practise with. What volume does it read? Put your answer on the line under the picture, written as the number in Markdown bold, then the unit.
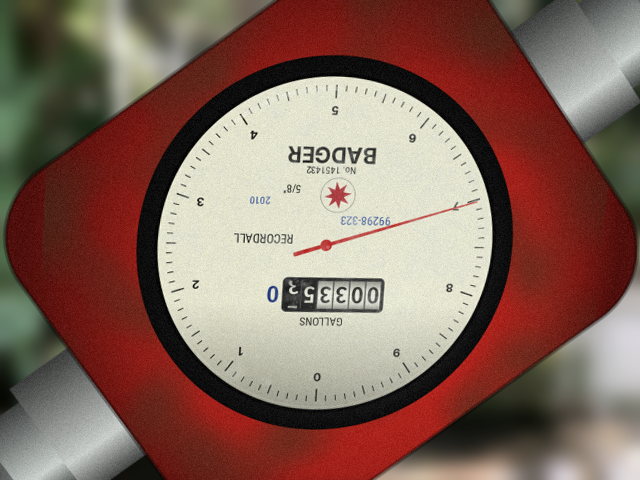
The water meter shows **33527.0** gal
